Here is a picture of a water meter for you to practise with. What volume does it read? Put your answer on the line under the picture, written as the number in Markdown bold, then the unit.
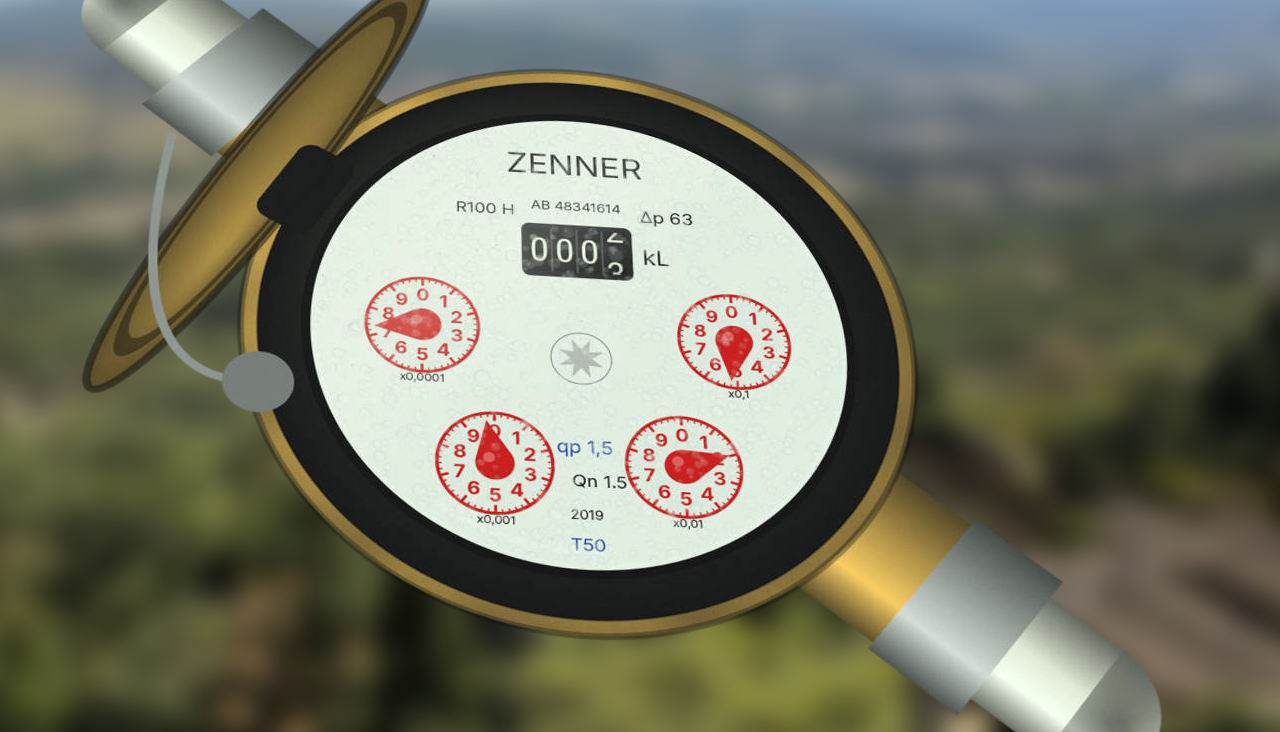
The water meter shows **2.5197** kL
